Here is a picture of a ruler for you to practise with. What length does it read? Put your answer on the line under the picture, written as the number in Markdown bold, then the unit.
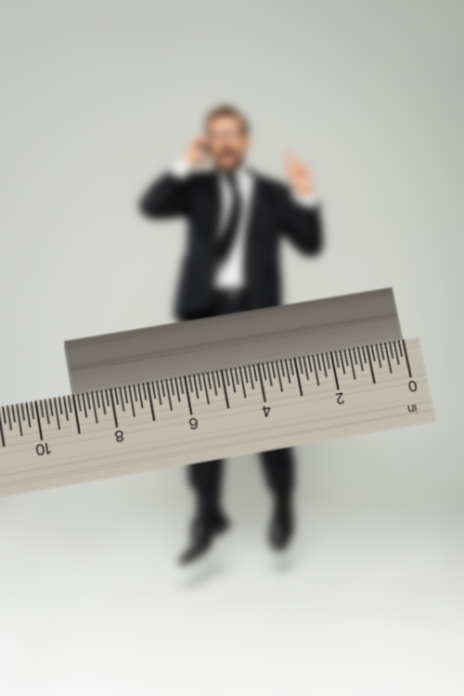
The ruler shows **9** in
